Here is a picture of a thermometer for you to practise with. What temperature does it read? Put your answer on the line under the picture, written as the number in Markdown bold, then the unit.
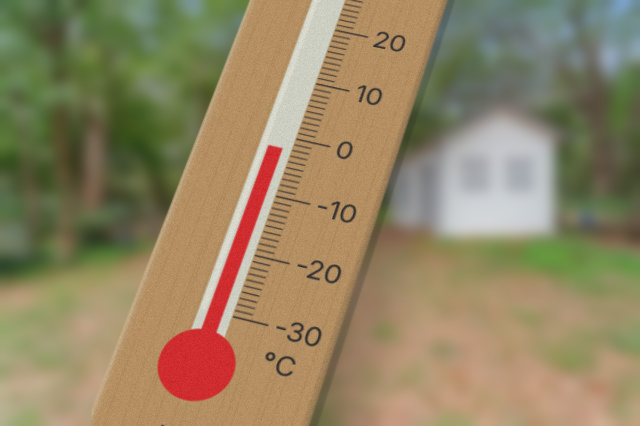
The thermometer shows **-2** °C
